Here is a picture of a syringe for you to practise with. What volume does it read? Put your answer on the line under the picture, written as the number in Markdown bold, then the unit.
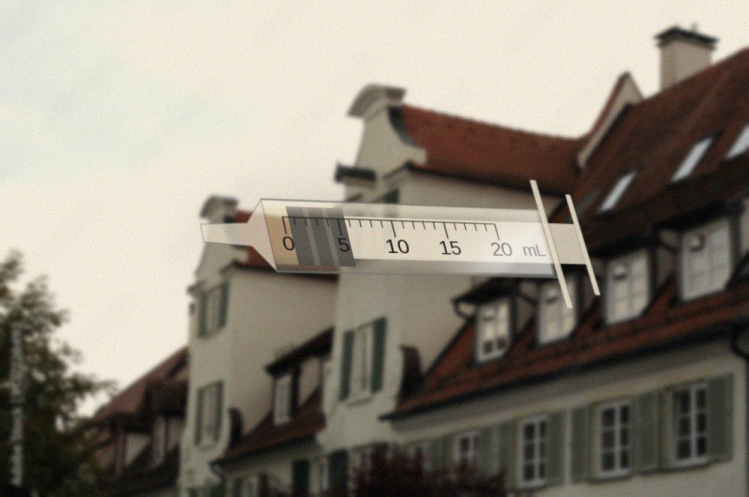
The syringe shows **0.5** mL
